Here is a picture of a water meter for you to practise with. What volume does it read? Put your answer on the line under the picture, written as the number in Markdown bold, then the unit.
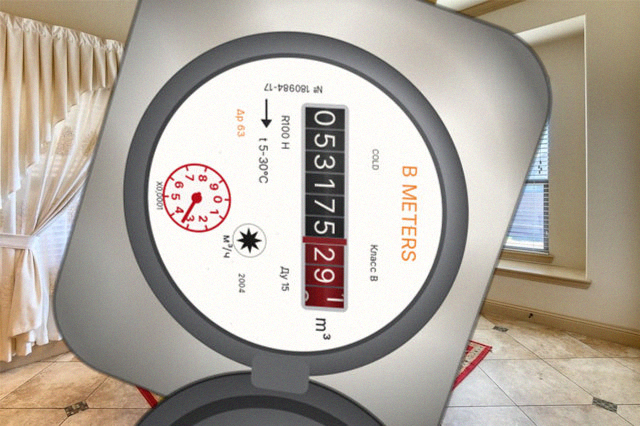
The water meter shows **53175.2913** m³
